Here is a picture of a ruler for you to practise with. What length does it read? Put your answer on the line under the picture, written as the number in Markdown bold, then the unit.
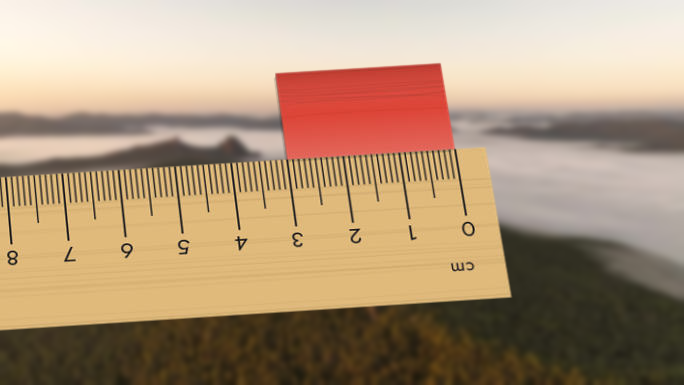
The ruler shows **3** cm
